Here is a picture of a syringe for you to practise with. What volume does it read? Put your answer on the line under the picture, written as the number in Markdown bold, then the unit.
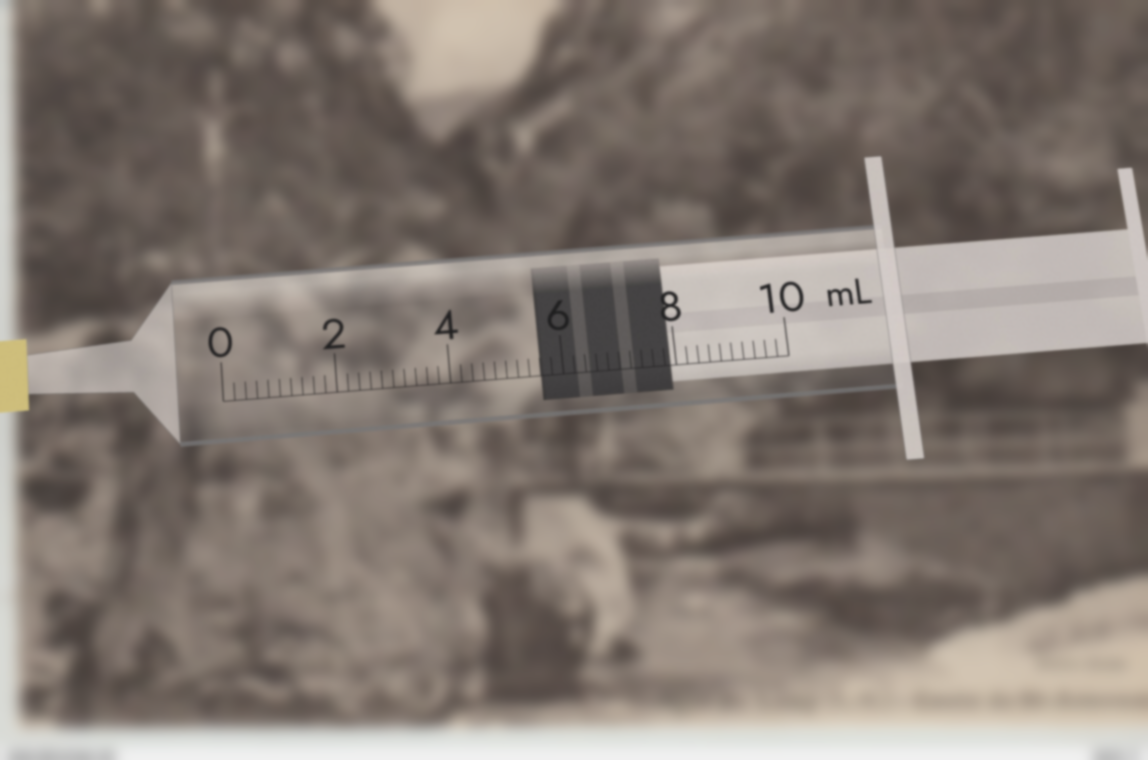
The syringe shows **5.6** mL
